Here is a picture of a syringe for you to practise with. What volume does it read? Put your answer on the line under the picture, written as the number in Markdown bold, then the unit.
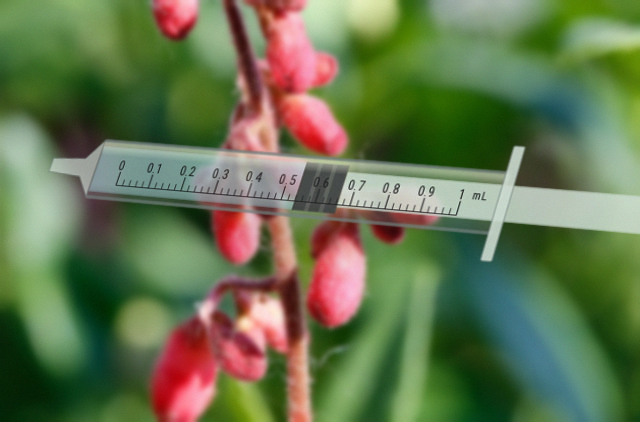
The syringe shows **0.54** mL
